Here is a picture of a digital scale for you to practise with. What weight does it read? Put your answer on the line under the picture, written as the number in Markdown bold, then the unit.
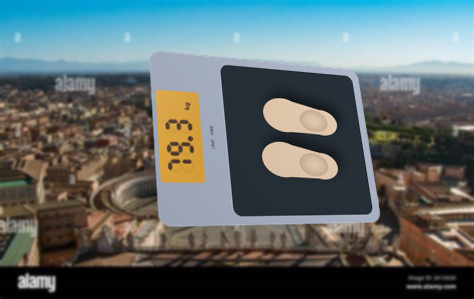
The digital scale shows **79.3** kg
